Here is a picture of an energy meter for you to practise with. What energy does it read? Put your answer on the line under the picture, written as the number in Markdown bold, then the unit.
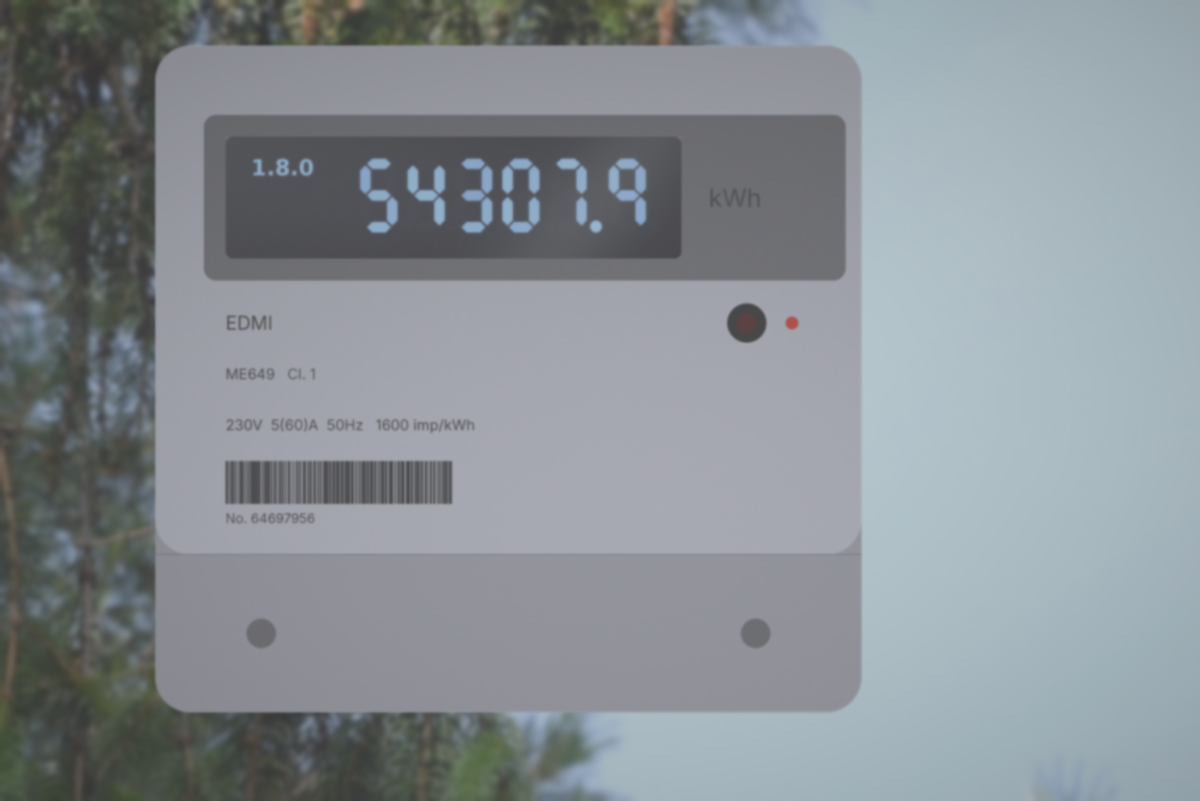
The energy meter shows **54307.9** kWh
